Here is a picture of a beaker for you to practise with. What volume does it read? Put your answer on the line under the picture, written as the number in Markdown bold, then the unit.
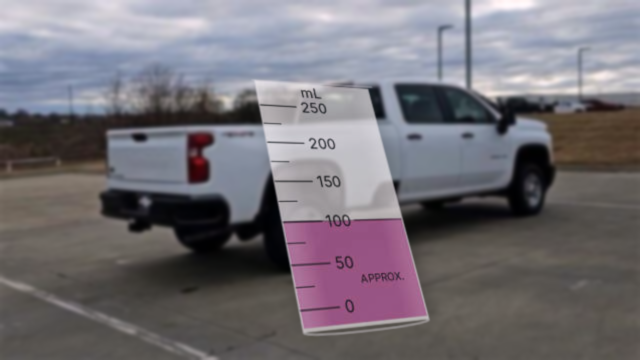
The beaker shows **100** mL
